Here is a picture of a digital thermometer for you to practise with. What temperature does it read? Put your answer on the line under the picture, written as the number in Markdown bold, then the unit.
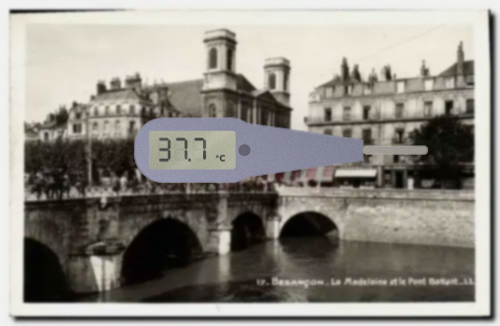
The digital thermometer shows **37.7** °C
